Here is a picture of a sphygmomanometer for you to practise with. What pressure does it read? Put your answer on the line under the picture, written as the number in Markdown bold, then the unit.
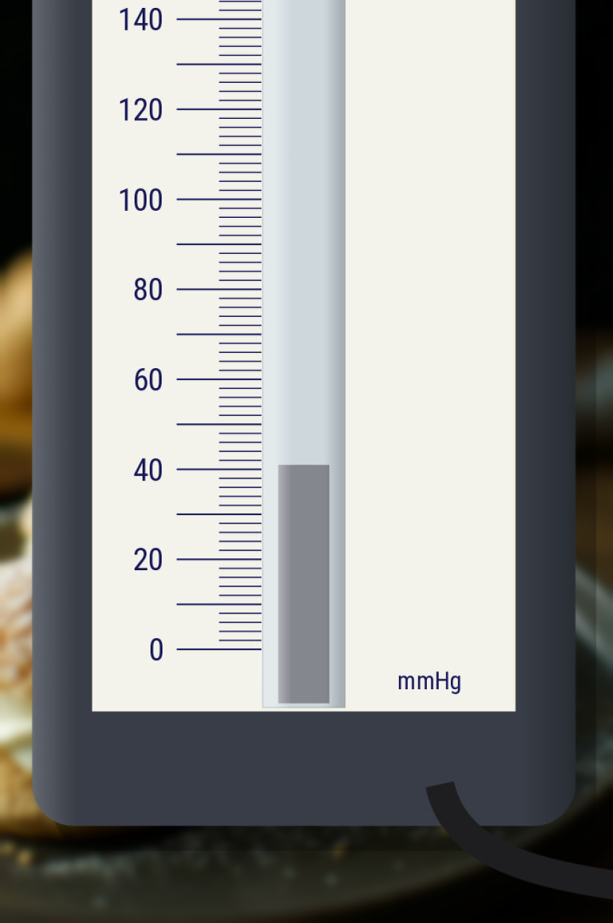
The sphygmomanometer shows **41** mmHg
